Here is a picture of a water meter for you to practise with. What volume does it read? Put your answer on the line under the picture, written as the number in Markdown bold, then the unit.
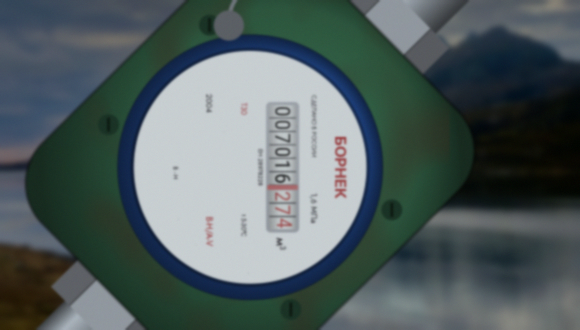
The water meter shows **7016.274** m³
